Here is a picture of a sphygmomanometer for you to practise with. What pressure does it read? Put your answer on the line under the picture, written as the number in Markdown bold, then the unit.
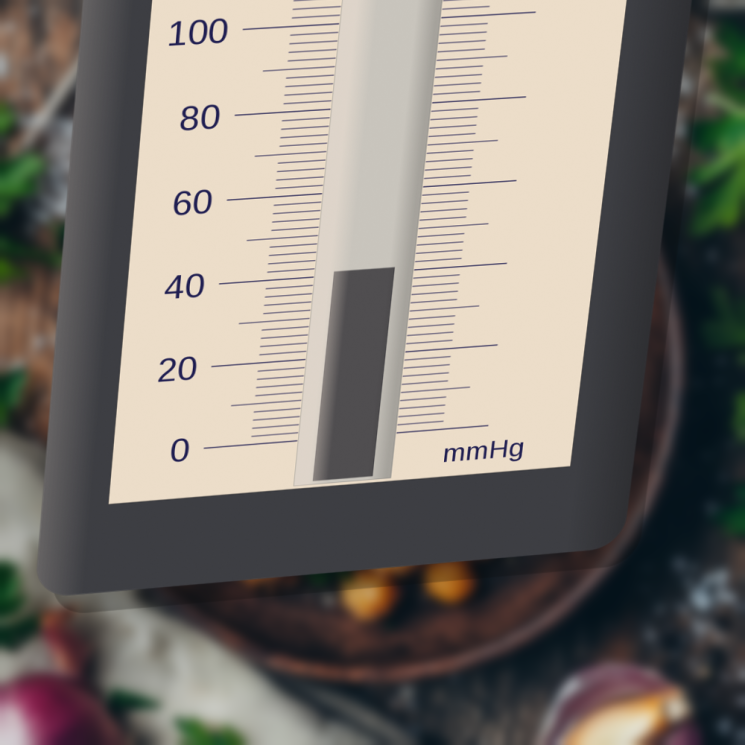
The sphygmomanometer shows **41** mmHg
